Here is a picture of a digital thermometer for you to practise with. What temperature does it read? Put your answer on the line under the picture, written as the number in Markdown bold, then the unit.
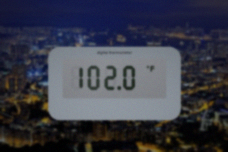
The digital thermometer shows **102.0** °F
